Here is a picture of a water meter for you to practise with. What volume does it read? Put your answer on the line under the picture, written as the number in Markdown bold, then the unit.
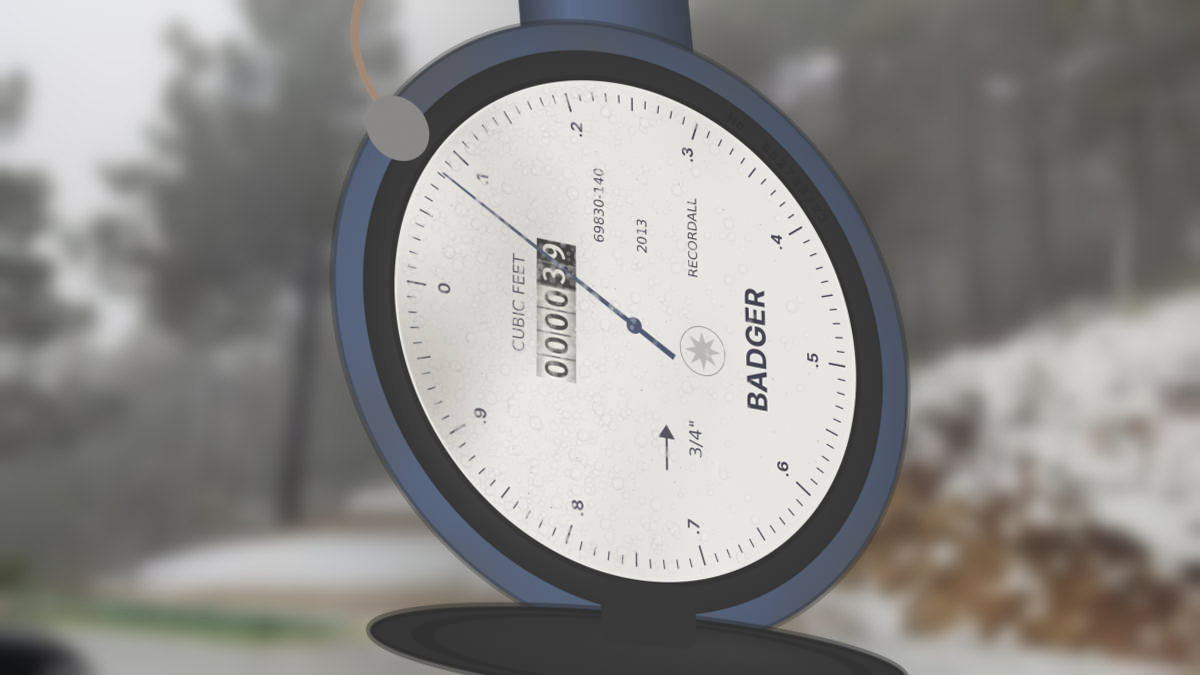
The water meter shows **39.08** ft³
